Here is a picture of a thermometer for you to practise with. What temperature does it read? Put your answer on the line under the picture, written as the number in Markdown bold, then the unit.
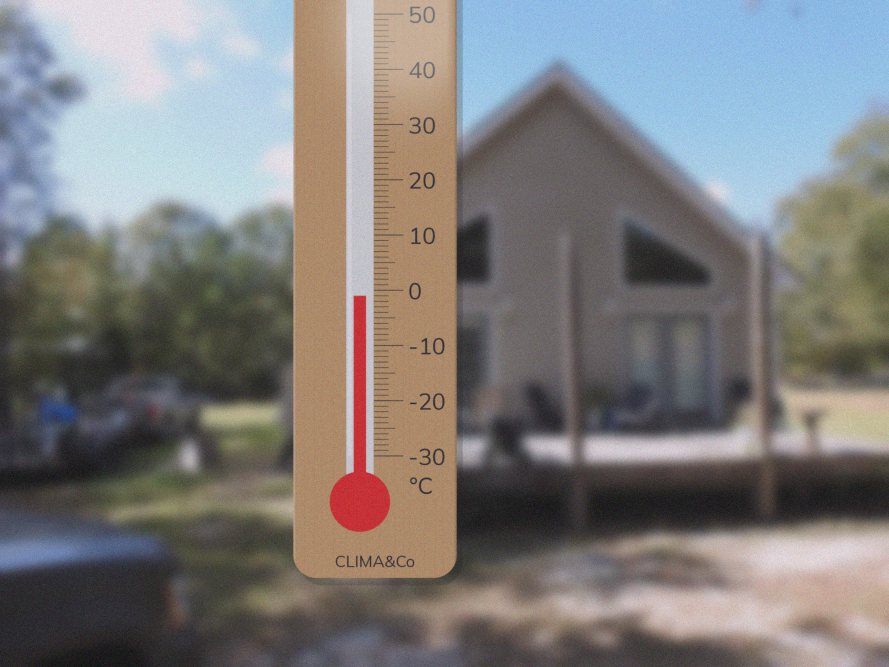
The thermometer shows **-1** °C
